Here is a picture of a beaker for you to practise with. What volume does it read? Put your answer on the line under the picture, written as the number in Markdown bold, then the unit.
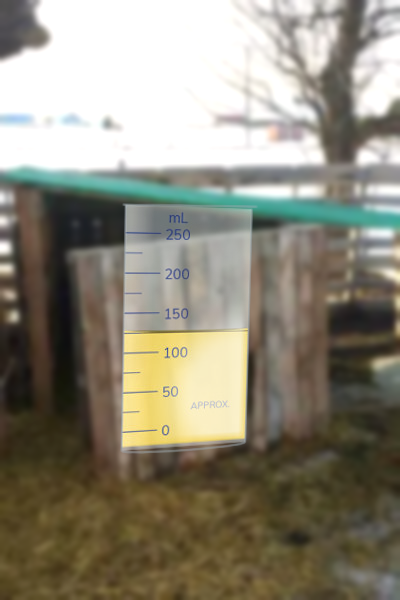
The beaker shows **125** mL
